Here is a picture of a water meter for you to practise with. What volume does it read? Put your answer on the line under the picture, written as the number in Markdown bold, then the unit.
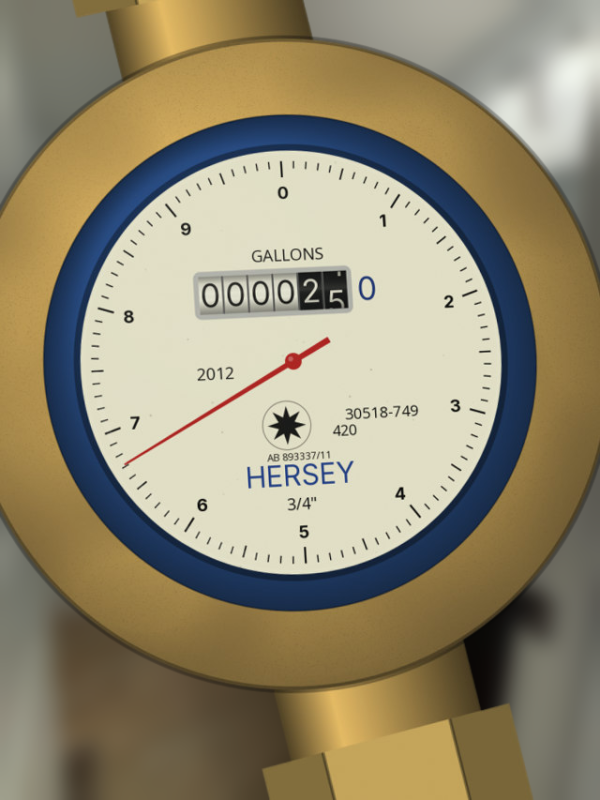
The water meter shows **246.7** gal
